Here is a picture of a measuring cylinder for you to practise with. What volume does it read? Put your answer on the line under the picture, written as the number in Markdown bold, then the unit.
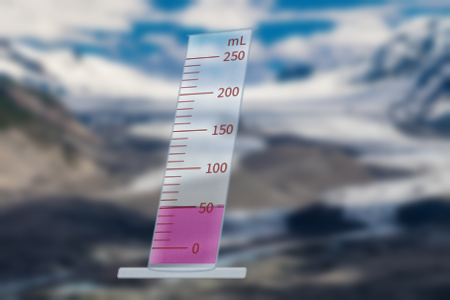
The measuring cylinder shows **50** mL
